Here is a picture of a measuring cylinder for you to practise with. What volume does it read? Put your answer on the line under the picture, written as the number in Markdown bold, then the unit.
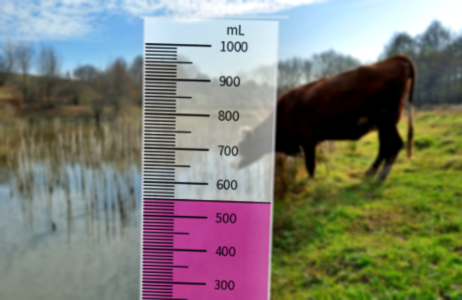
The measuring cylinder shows **550** mL
